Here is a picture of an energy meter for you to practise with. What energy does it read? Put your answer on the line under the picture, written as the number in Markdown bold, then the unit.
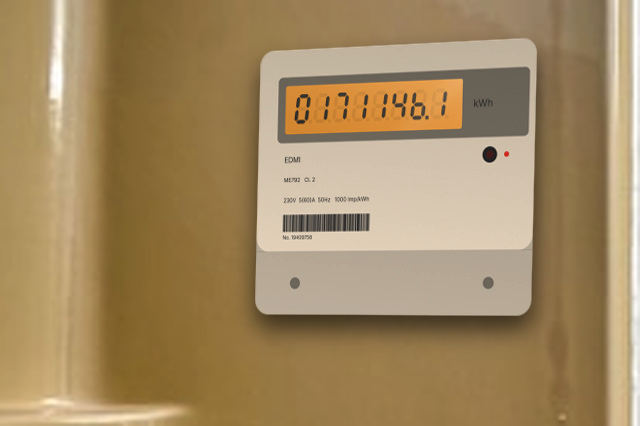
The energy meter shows **171146.1** kWh
